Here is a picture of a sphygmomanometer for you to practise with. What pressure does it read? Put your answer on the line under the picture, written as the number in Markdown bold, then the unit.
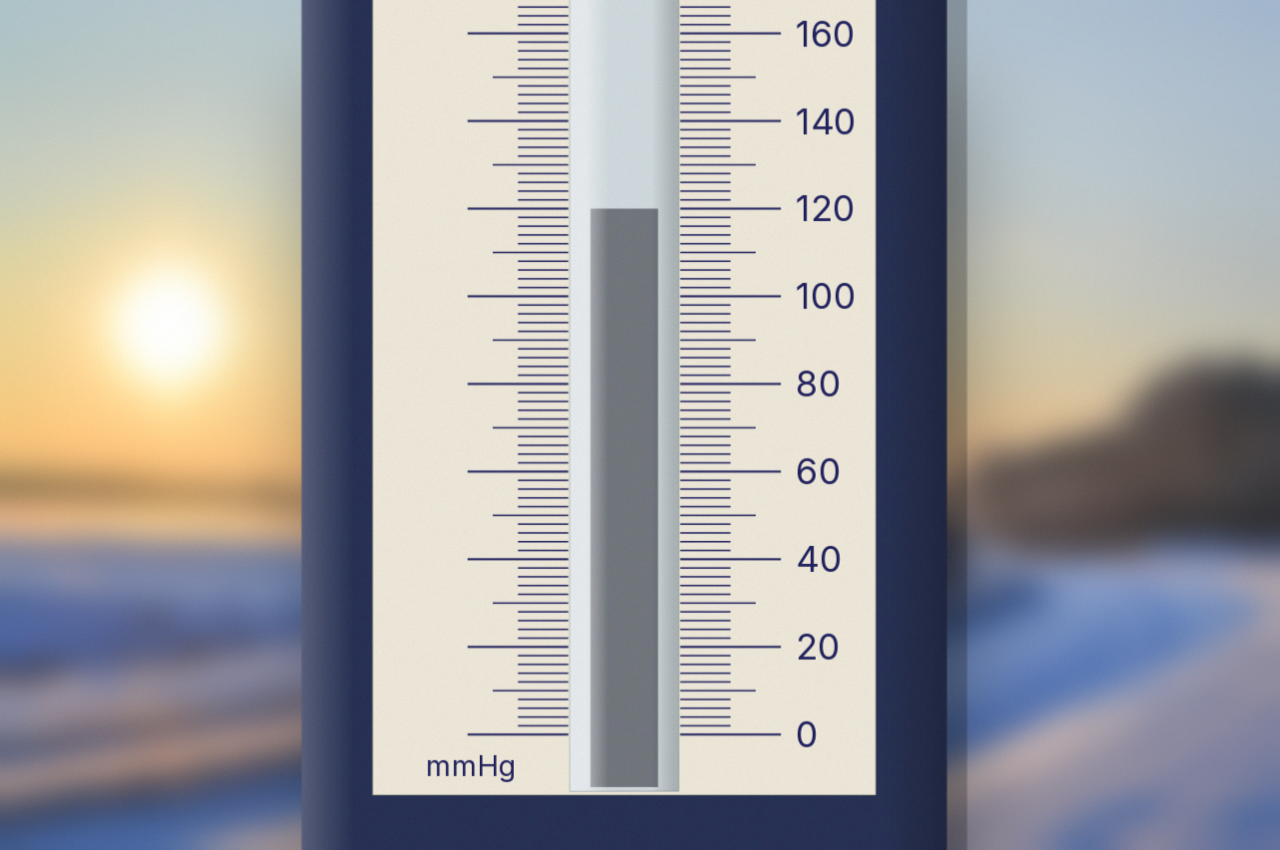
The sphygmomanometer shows **120** mmHg
